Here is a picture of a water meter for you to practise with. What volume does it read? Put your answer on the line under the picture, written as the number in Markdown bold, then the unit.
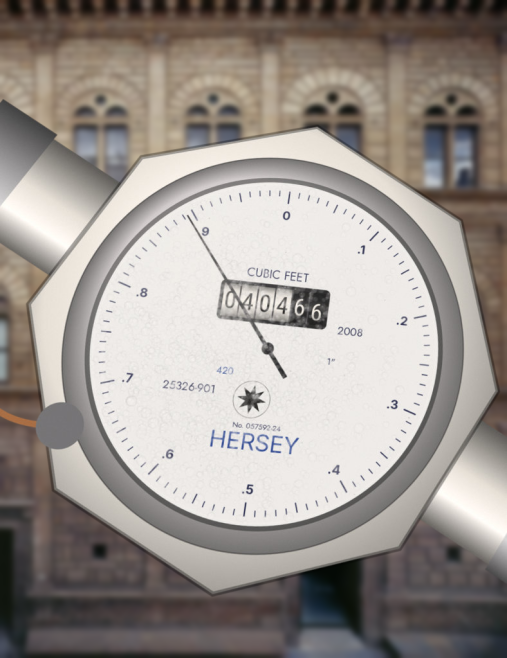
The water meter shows **40465.89** ft³
